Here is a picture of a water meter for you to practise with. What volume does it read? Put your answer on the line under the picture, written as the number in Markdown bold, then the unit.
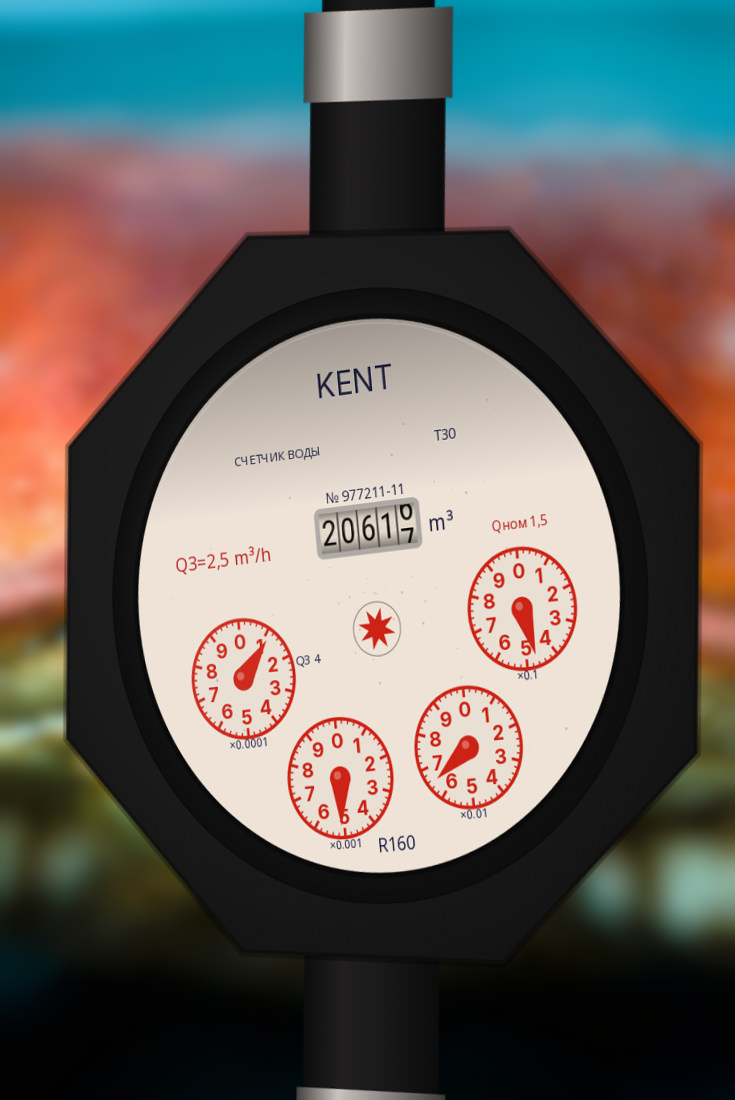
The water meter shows **20616.4651** m³
